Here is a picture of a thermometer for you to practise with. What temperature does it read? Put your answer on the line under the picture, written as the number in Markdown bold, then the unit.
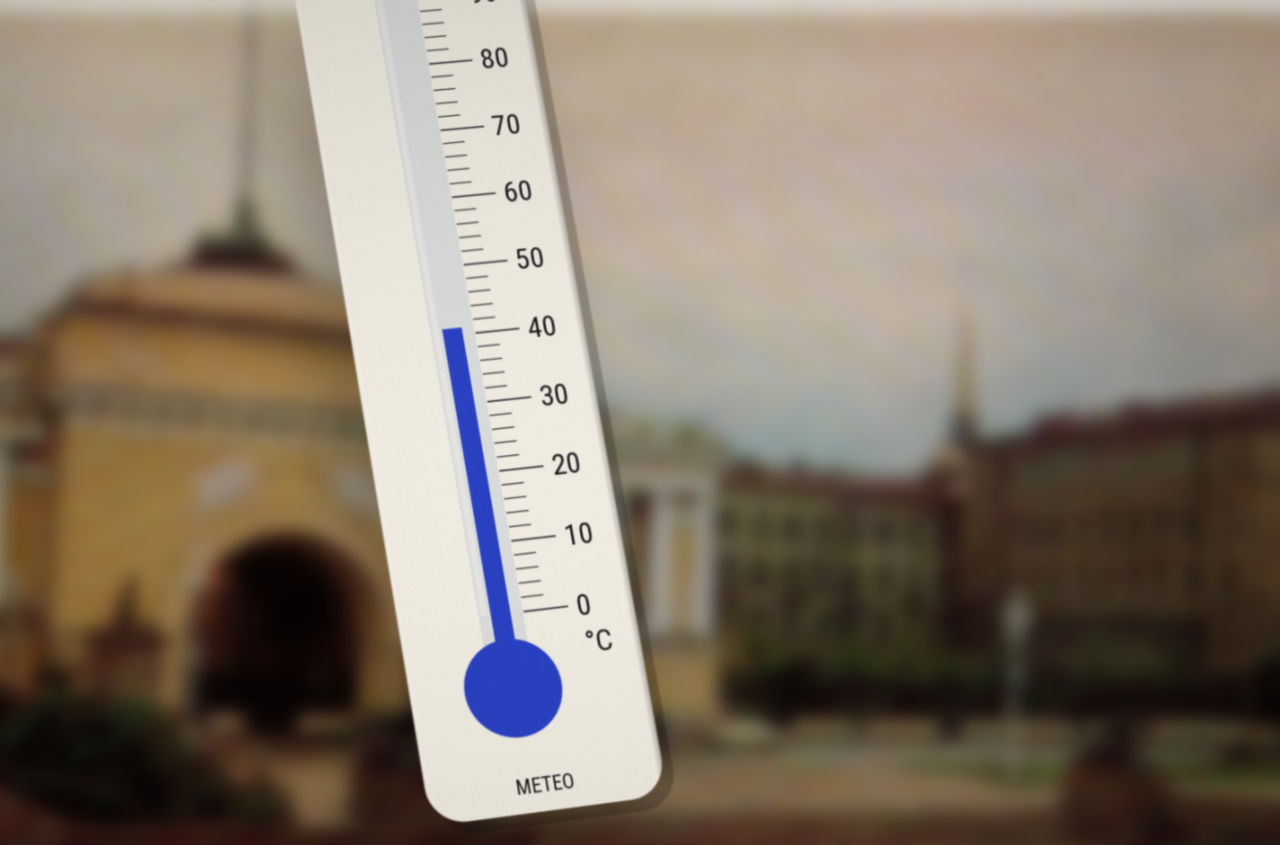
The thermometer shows **41** °C
